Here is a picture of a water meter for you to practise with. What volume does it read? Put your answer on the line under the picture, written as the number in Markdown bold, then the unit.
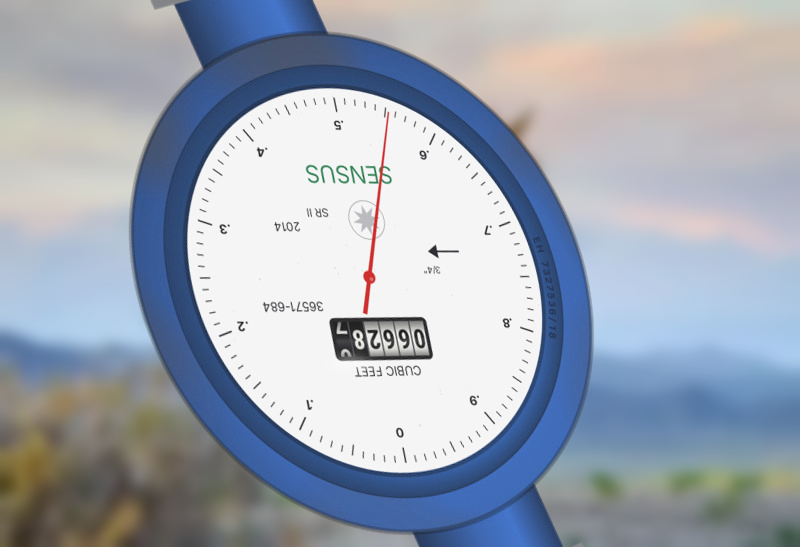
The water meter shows **66286.55** ft³
